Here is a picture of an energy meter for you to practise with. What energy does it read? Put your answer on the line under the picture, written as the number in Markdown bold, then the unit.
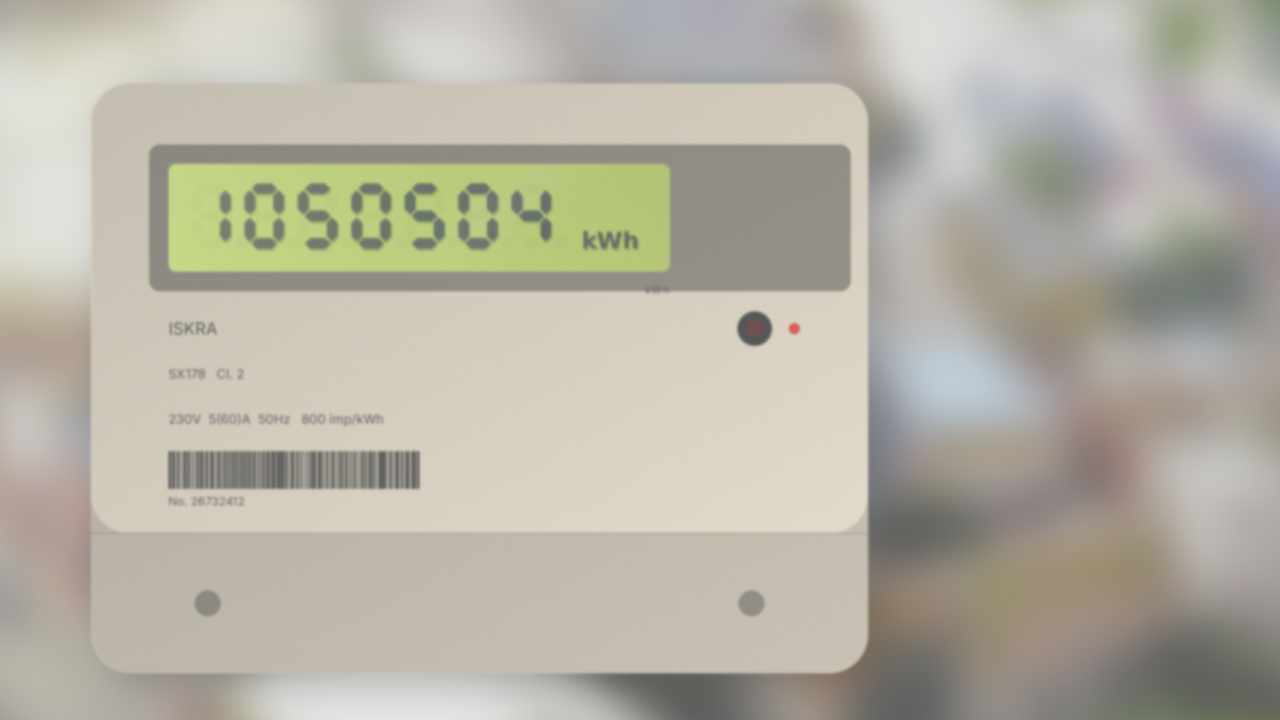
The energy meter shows **1050504** kWh
